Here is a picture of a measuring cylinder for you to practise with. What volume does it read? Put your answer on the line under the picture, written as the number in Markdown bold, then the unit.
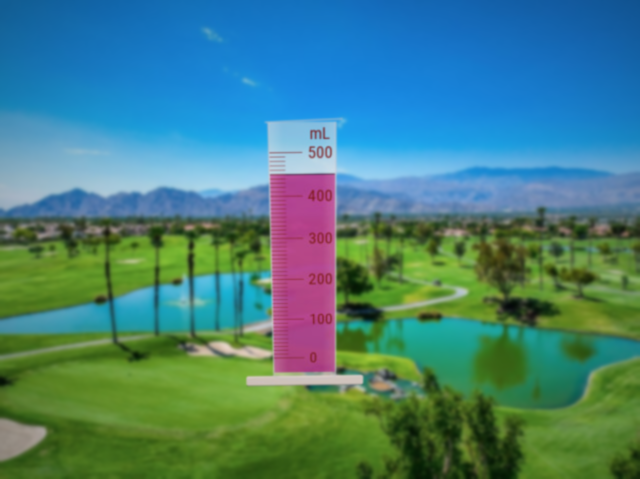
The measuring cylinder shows **450** mL
